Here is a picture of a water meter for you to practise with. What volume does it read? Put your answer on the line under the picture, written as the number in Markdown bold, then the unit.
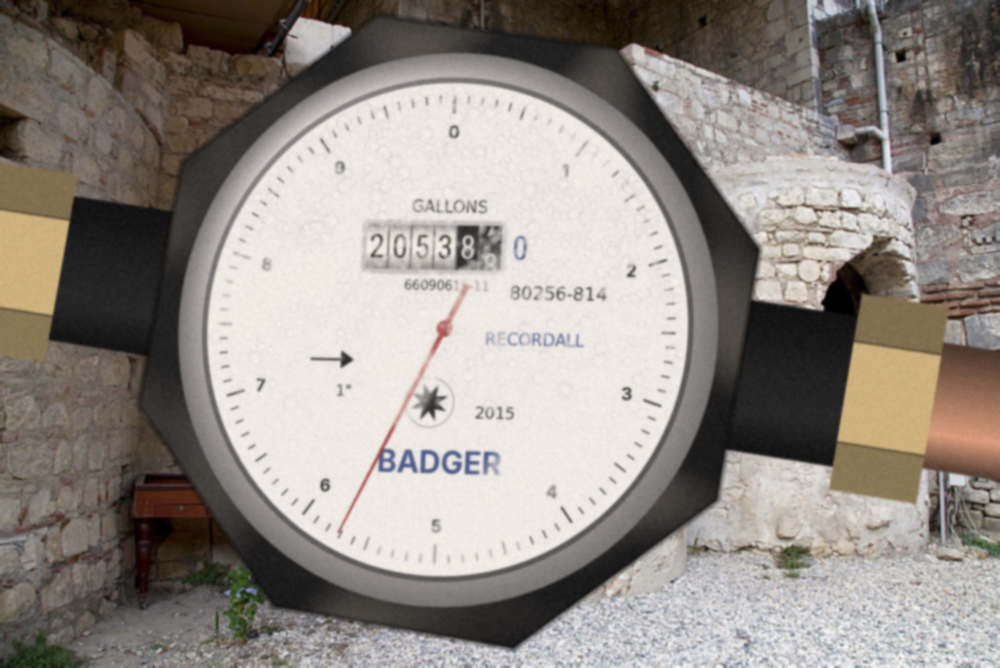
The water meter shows **2053875.7** gal
